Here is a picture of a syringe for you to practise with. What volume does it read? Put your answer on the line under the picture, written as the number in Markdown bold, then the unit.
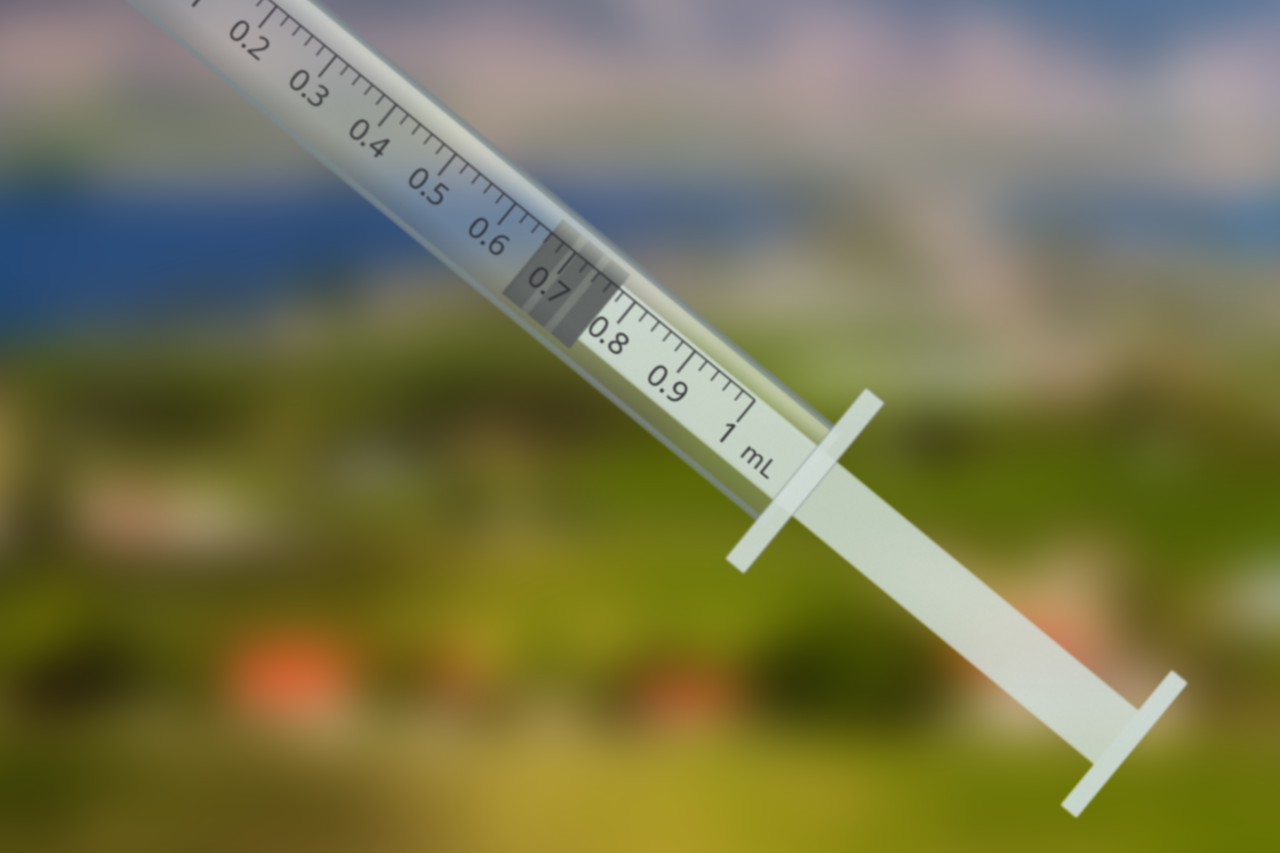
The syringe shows **0.66** mL
